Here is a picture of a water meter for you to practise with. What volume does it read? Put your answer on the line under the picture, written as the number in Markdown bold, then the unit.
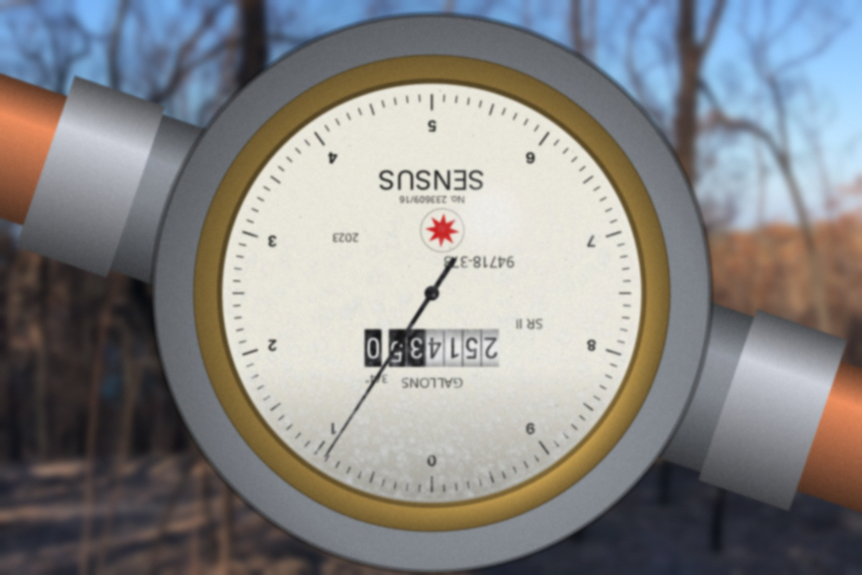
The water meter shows **2514350.9** gal
